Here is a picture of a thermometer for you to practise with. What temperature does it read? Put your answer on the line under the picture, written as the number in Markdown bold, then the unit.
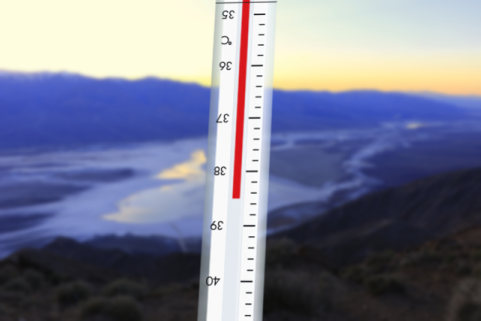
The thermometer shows **38.5** °C
